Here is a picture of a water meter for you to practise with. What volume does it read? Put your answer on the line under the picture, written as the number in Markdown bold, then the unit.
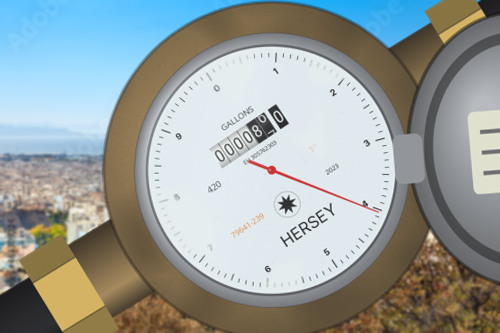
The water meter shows **864.0** gal
